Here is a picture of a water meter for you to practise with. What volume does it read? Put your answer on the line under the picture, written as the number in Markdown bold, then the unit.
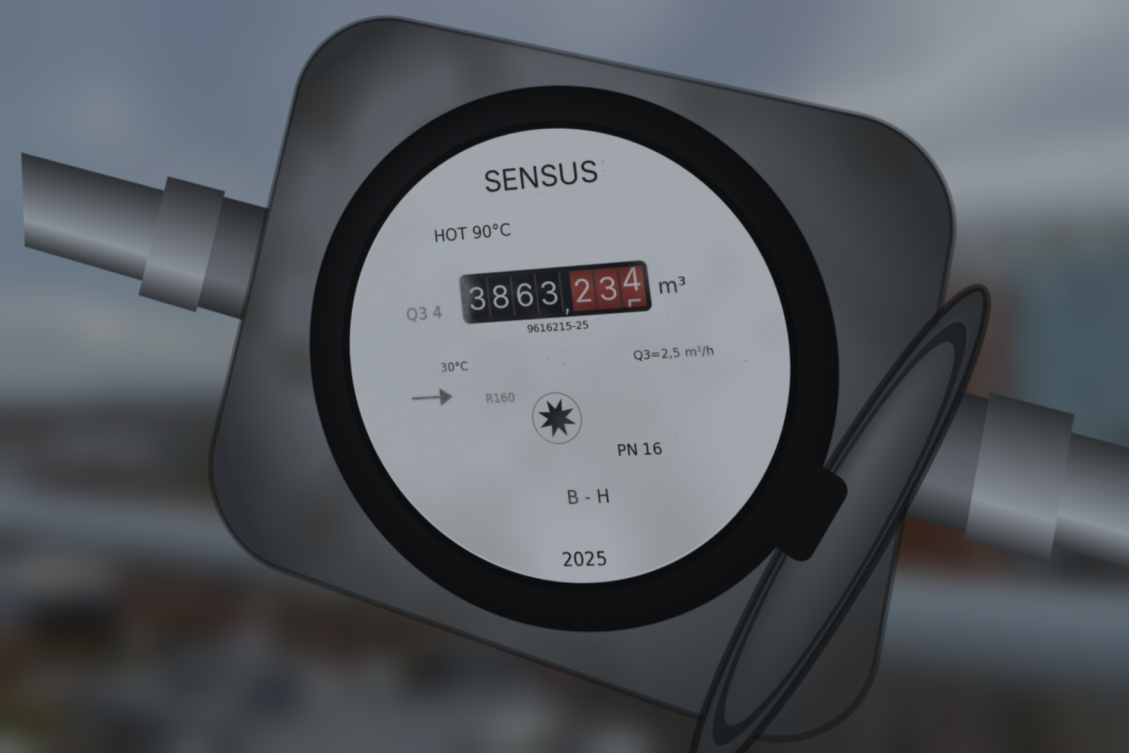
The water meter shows **3863.234** m³
